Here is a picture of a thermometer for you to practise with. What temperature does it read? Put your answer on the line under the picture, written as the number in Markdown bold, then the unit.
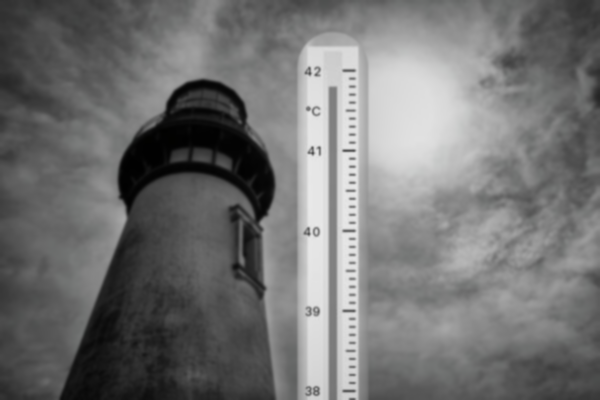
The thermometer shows **41.8** °C
